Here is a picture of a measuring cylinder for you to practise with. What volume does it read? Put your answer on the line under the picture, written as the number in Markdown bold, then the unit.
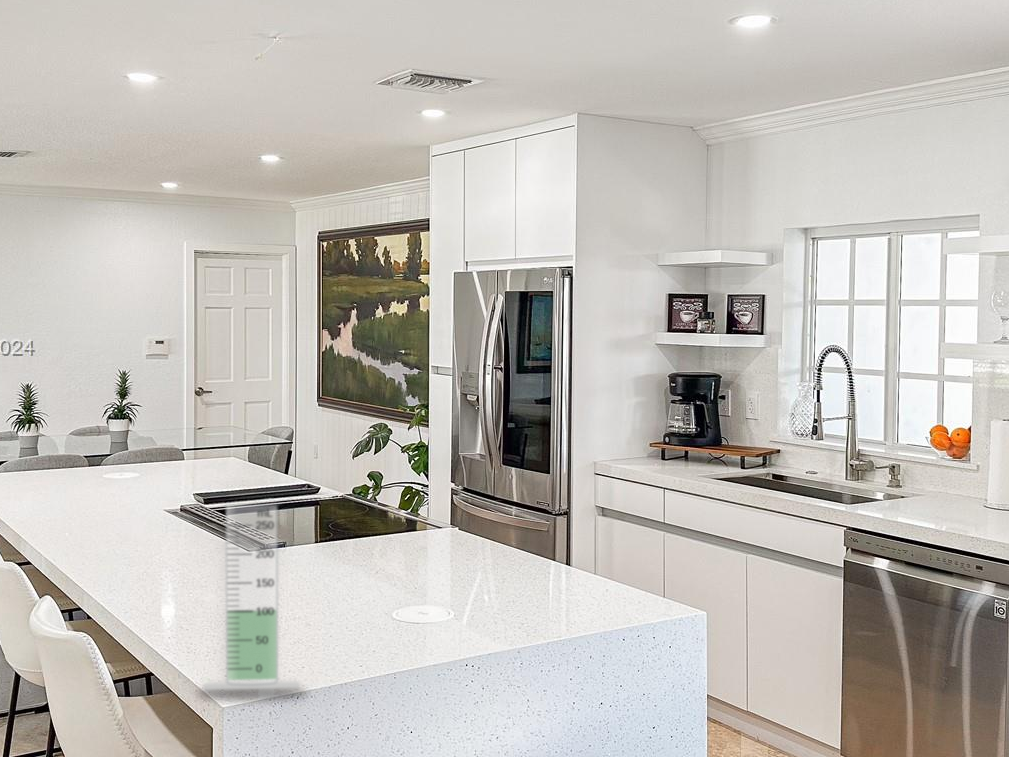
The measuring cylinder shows **100** mL
